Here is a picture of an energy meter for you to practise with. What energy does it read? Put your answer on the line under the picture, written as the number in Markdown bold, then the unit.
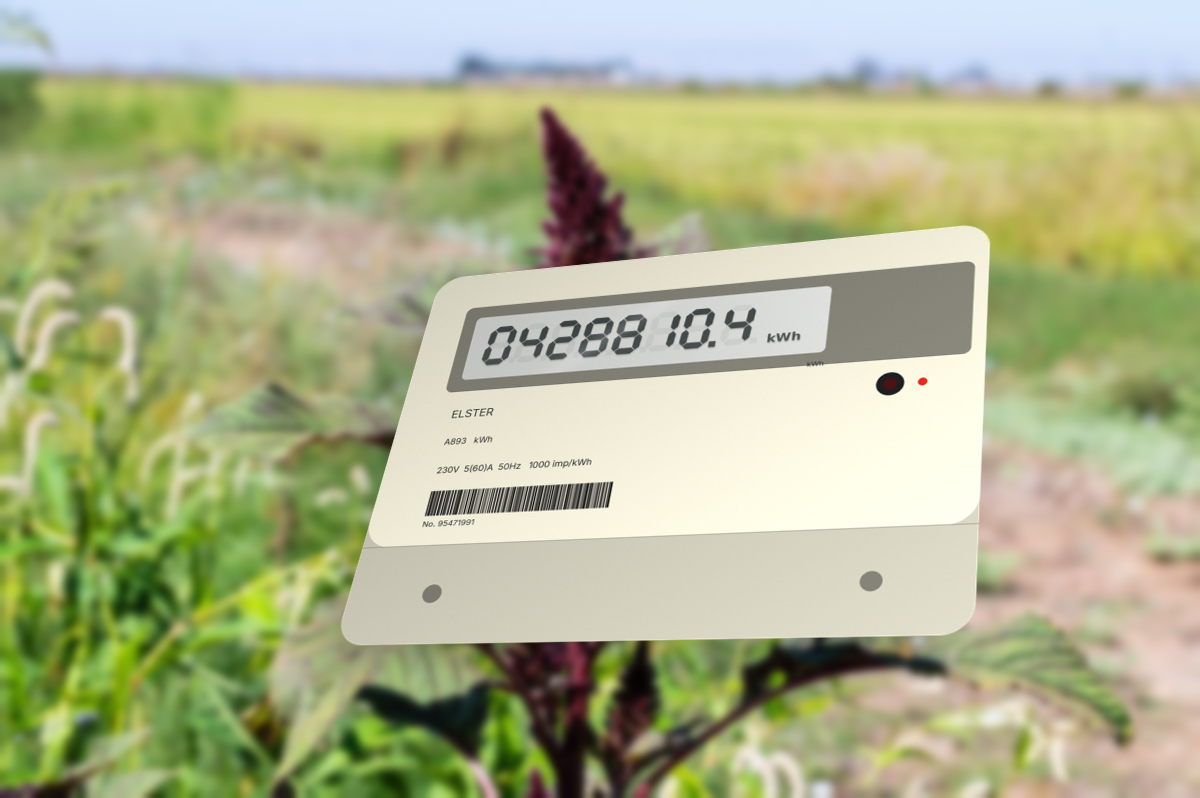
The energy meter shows **428810.4** kWh
